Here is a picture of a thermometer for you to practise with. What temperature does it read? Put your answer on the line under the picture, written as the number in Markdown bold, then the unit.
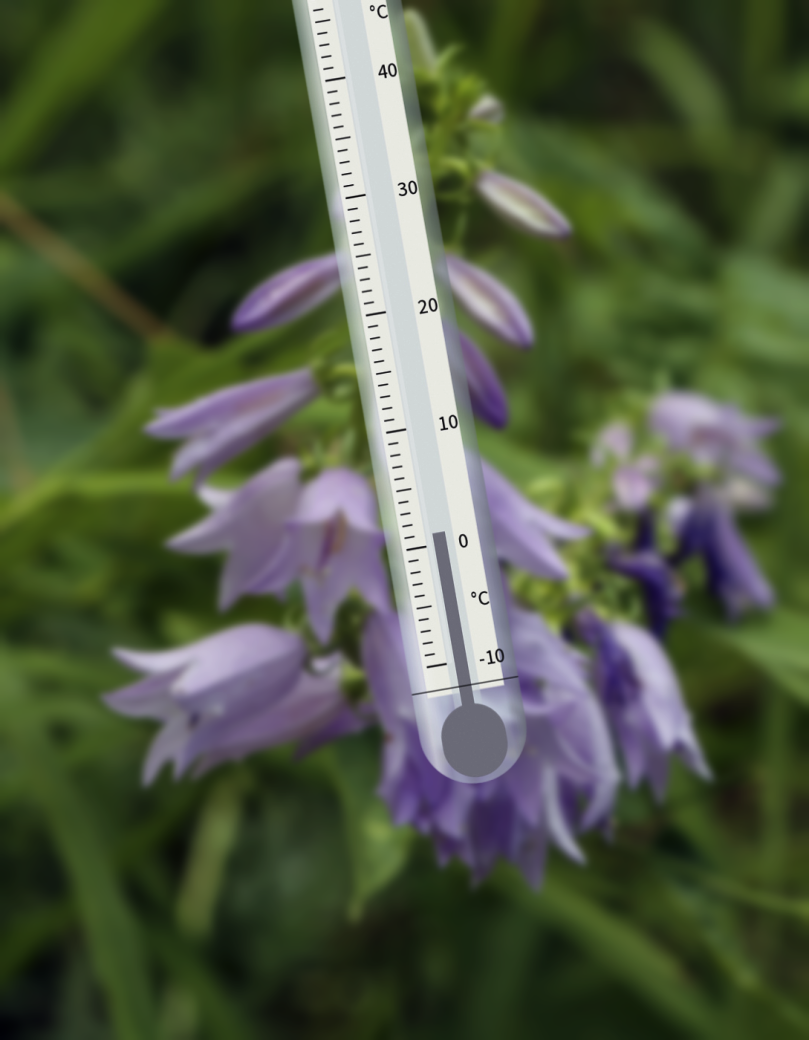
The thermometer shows **1** °C
